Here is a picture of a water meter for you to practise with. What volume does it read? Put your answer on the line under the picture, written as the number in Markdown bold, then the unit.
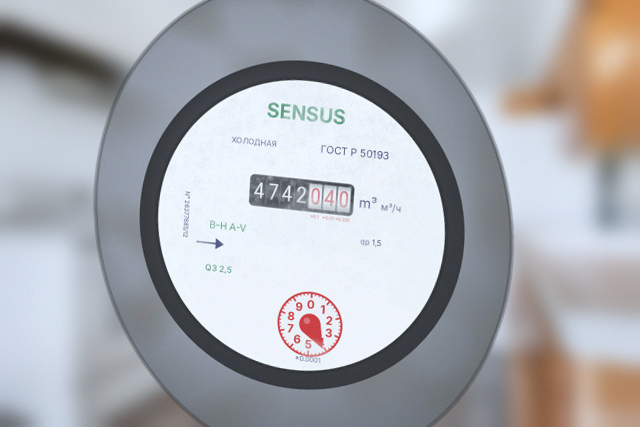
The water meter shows **4742.0404** m³
